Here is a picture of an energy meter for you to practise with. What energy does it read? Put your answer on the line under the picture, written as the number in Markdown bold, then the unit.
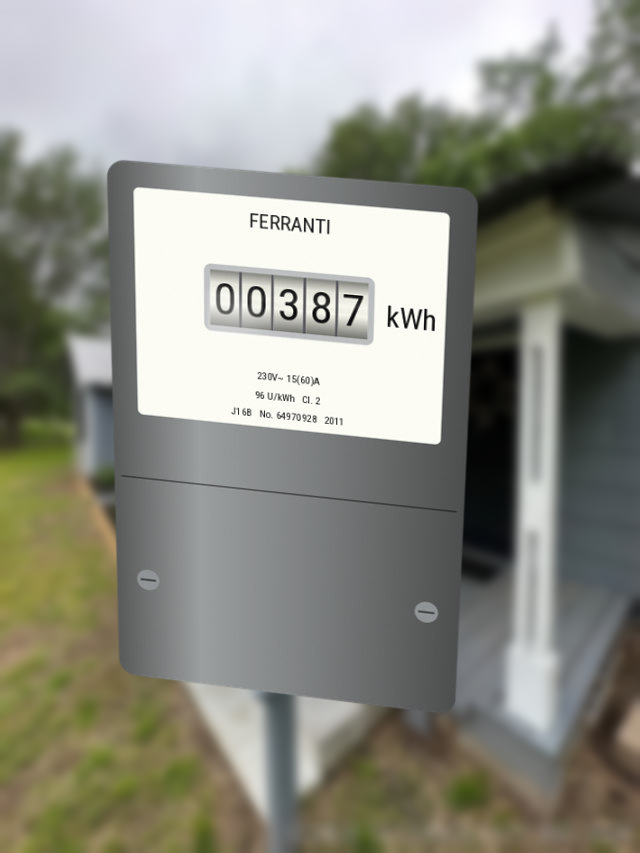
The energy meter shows **387** kWh
